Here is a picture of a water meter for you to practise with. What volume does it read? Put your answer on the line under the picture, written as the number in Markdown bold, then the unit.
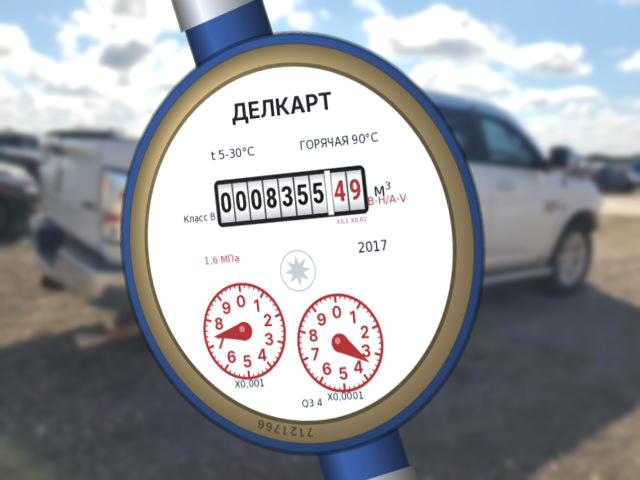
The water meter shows **8355.4973** m³
